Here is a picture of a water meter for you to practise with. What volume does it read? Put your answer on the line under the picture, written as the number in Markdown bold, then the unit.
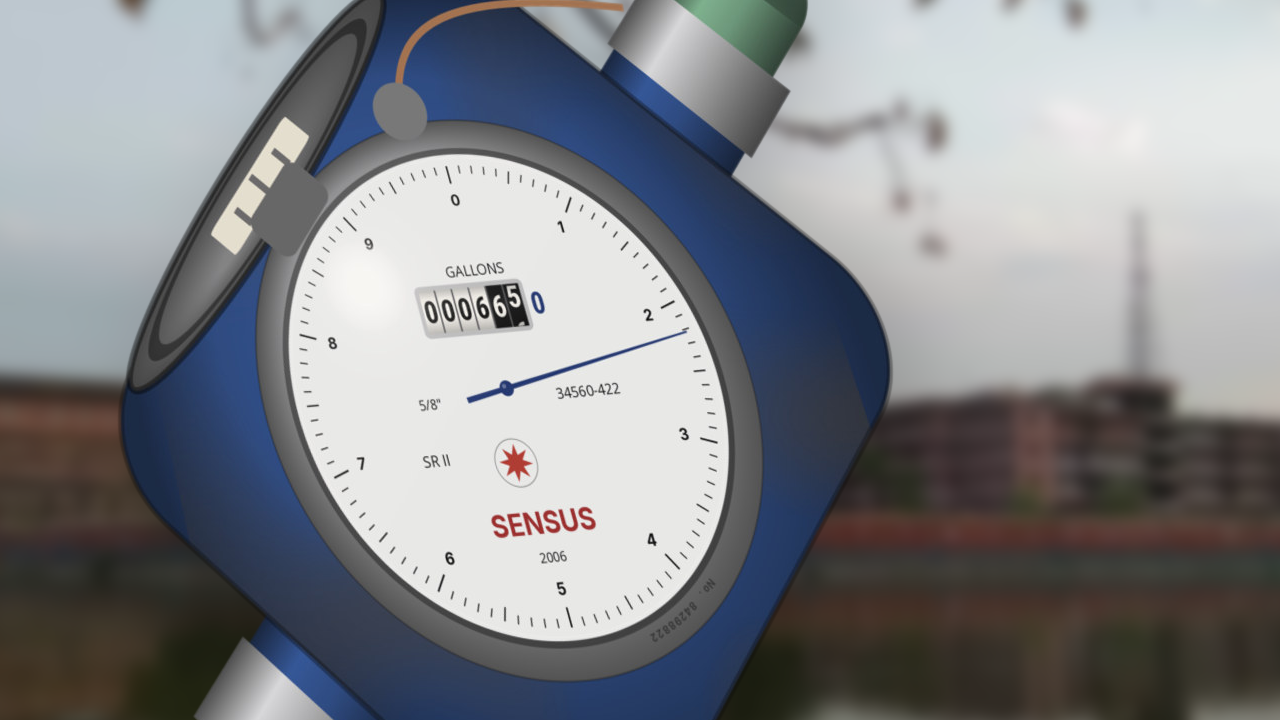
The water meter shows **6652.2** gal
